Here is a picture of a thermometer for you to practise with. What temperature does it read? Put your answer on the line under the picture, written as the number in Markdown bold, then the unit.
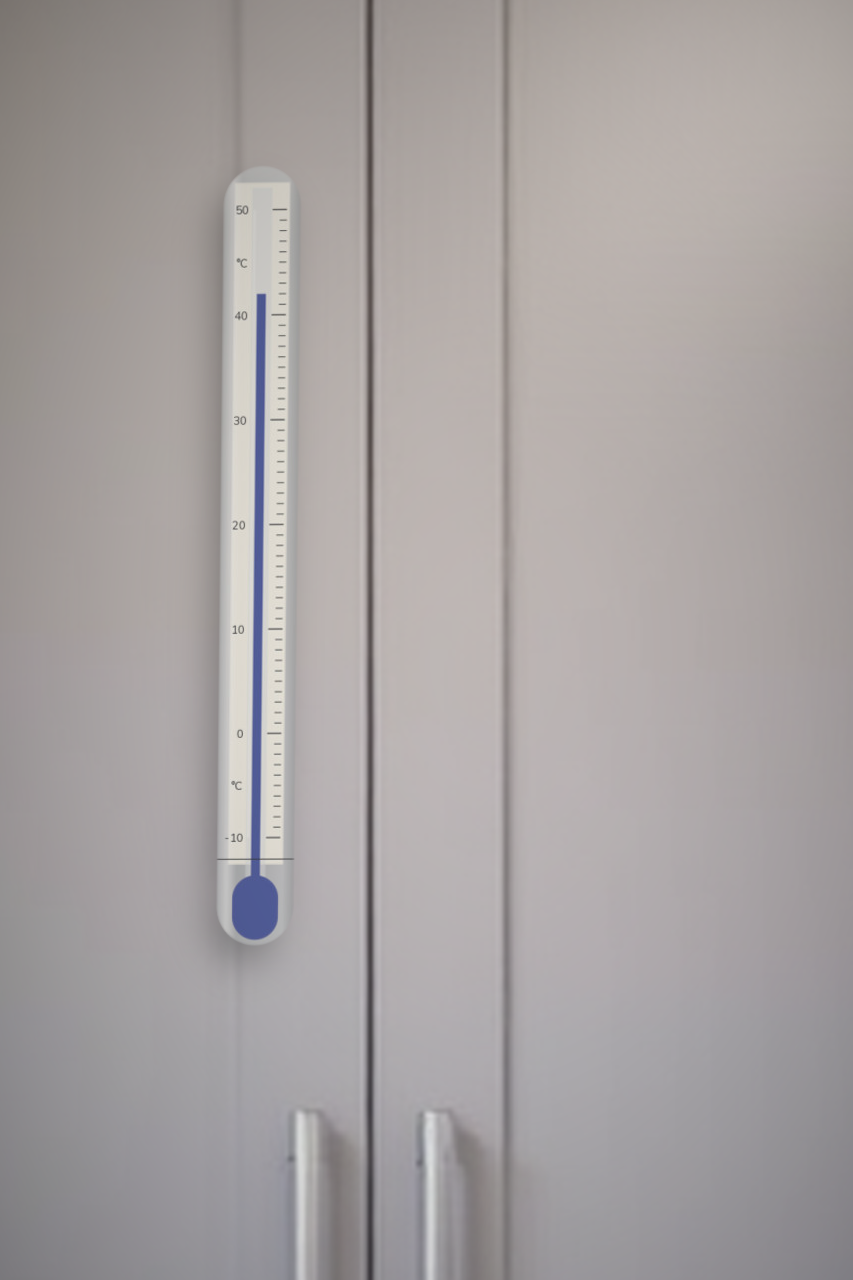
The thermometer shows **42** °C
